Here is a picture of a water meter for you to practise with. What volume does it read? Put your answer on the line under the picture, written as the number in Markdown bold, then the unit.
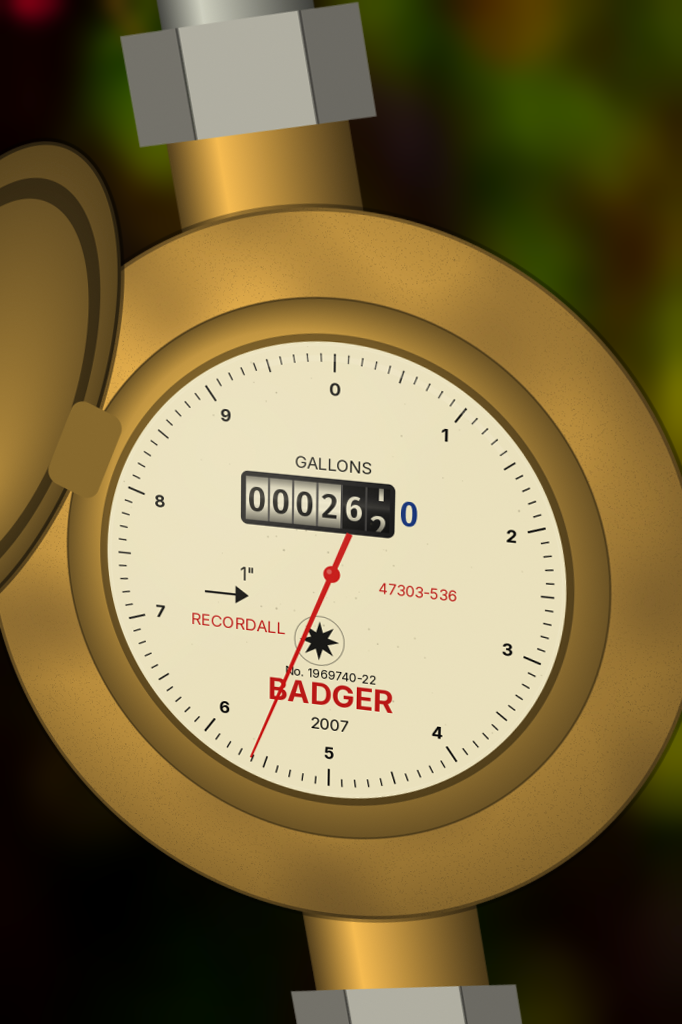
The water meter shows **2615.6** gal
